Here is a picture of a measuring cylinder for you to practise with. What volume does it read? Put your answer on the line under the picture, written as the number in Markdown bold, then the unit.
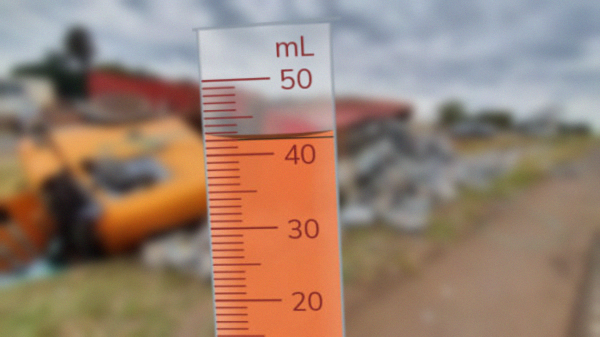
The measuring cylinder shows **42** mL
